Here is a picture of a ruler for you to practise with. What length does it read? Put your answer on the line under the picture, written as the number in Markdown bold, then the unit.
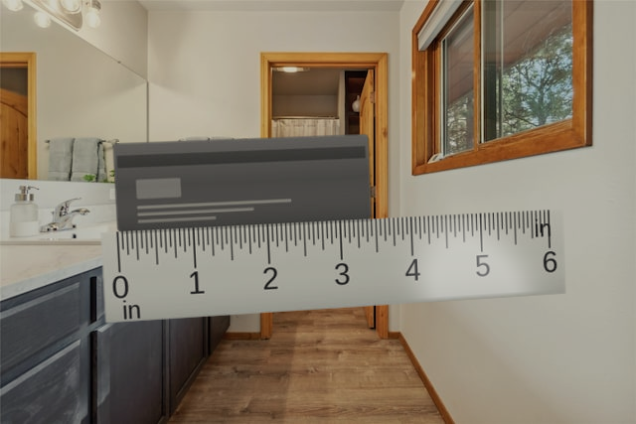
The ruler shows **3.4375** in
